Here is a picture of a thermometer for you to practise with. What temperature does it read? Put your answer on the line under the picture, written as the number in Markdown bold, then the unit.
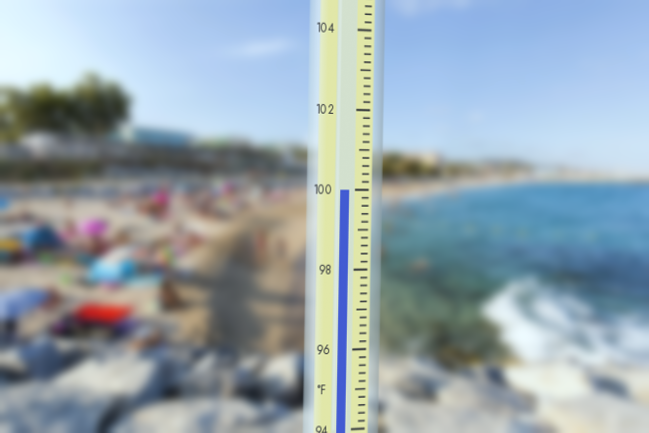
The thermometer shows **100** °F
